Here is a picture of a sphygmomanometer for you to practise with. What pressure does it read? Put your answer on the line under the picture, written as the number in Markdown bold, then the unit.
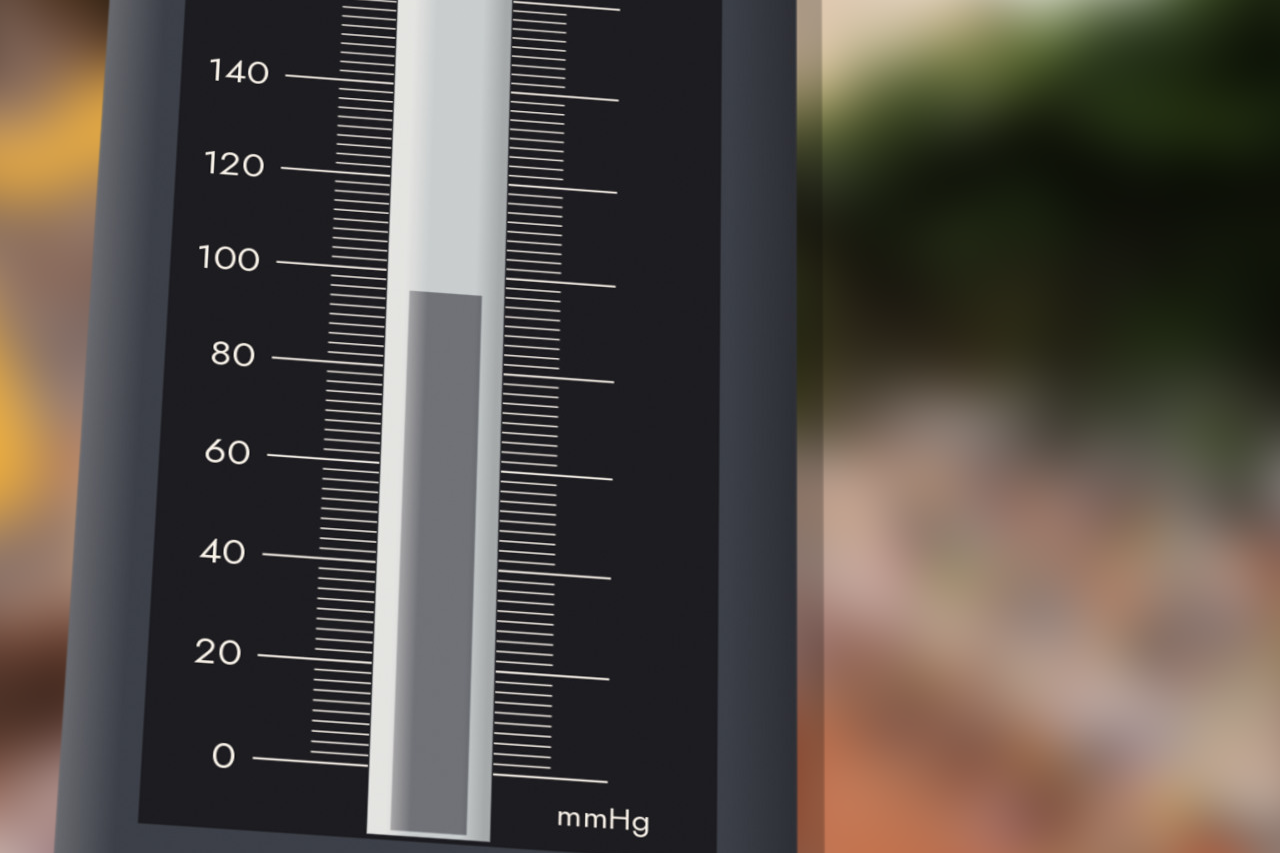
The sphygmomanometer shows **96** mmHg
